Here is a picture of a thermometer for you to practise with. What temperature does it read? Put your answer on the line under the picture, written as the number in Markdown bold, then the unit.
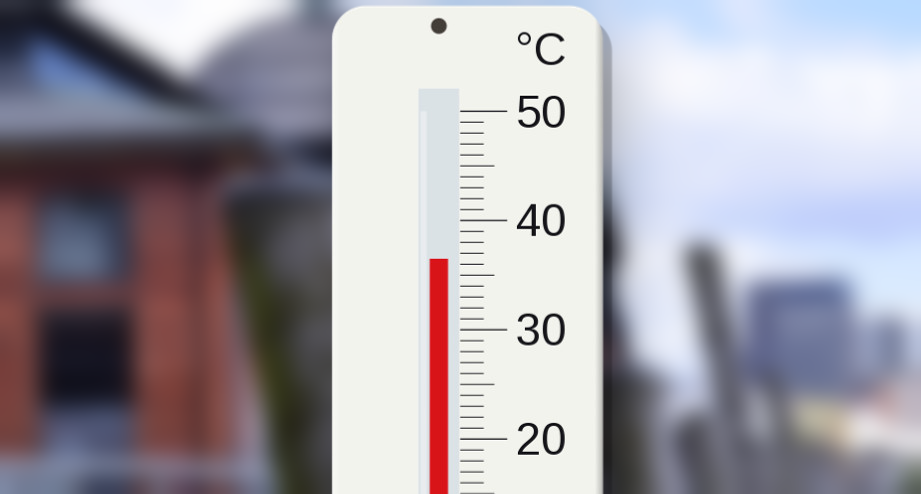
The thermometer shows **36.5** °C
